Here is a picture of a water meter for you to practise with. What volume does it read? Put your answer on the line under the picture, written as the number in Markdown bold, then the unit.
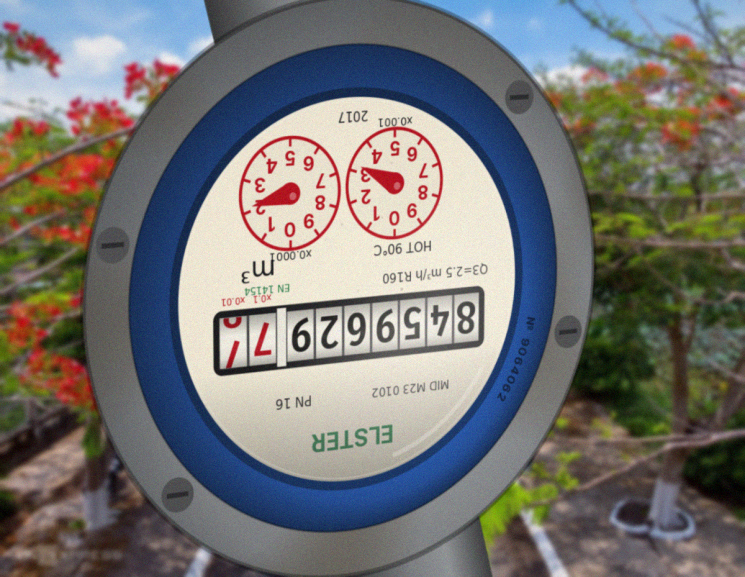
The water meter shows **8459629.7732** m³
